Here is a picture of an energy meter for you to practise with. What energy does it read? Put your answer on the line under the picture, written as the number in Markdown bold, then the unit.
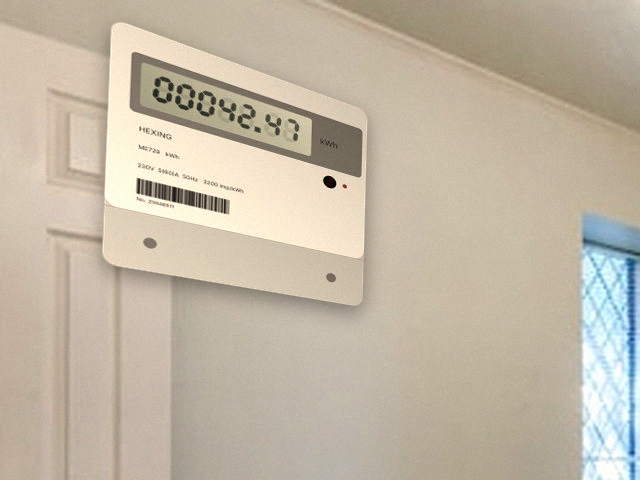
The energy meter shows **42.47** kWh
